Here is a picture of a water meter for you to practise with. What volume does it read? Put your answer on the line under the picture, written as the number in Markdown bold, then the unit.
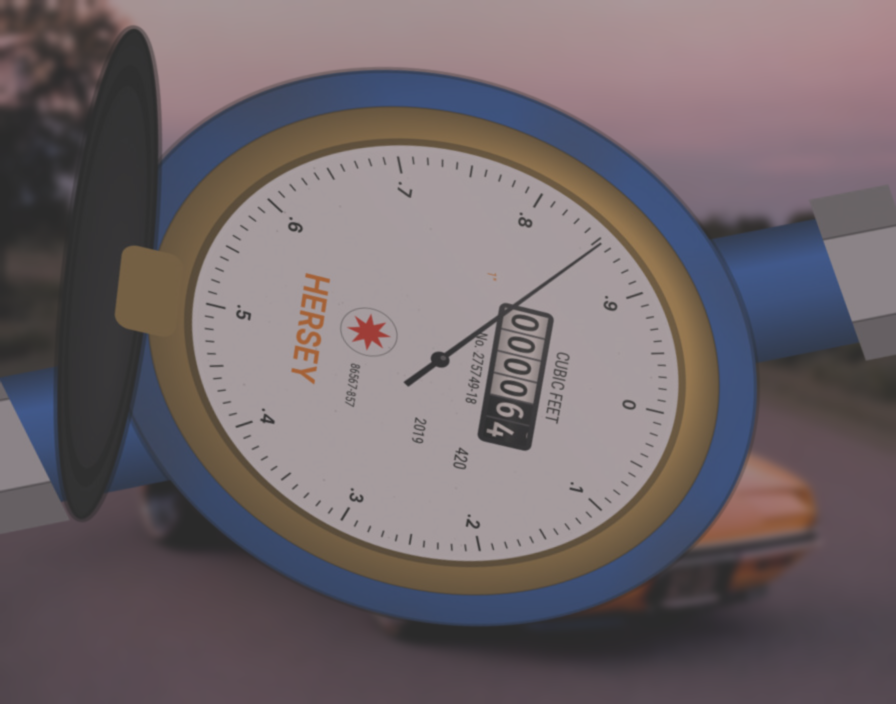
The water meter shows **63.85** ft³
